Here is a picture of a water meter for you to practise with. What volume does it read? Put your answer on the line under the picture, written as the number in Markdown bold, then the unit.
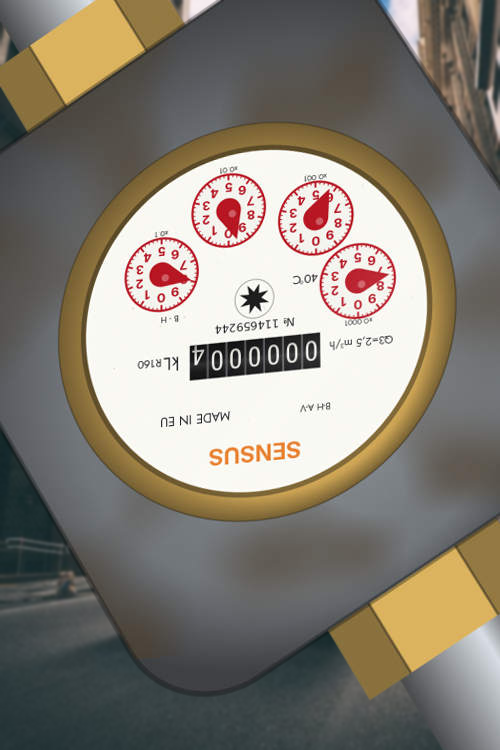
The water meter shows **3.7957** kL
